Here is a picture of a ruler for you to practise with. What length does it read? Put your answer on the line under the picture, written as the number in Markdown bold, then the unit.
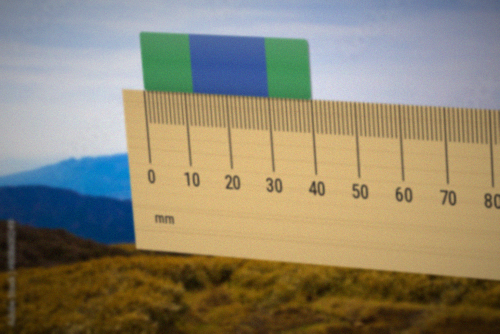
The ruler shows **40** mm
